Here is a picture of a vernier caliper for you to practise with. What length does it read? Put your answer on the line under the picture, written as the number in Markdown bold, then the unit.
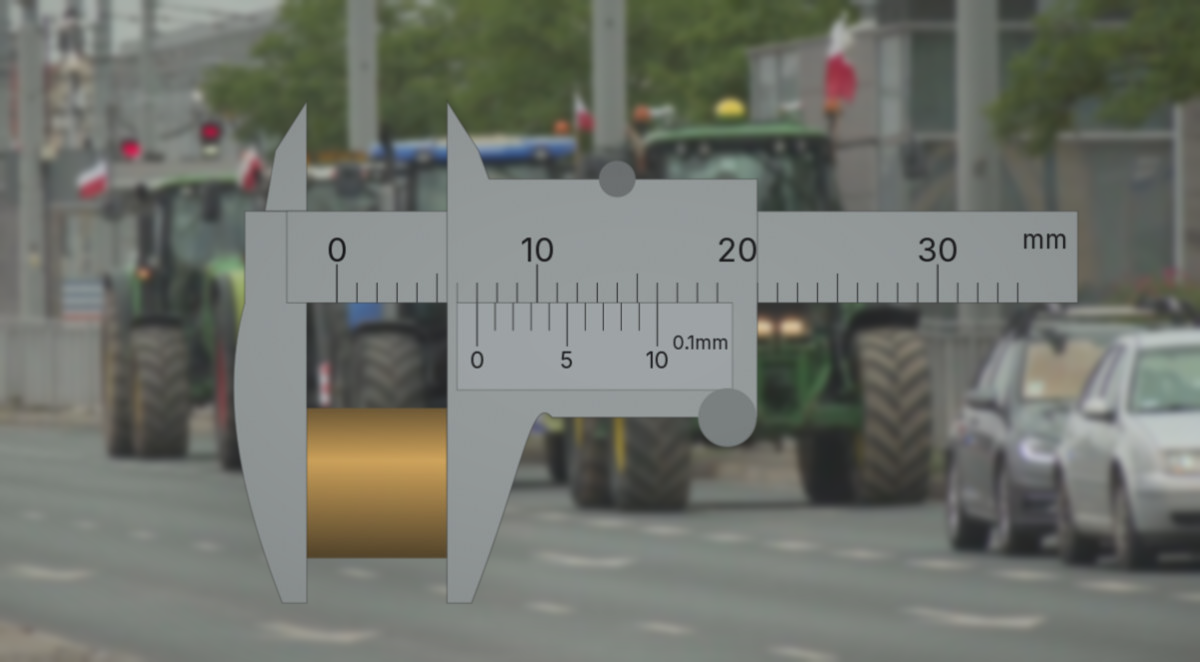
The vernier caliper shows **7.0** mm
